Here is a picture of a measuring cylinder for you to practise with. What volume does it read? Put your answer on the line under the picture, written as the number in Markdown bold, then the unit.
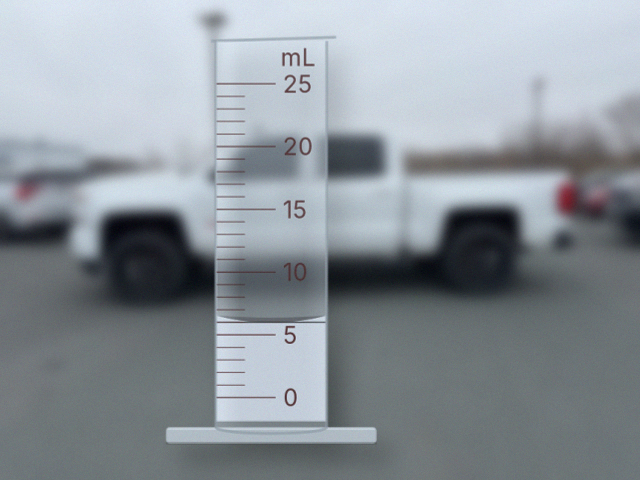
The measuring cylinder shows **6** mL
